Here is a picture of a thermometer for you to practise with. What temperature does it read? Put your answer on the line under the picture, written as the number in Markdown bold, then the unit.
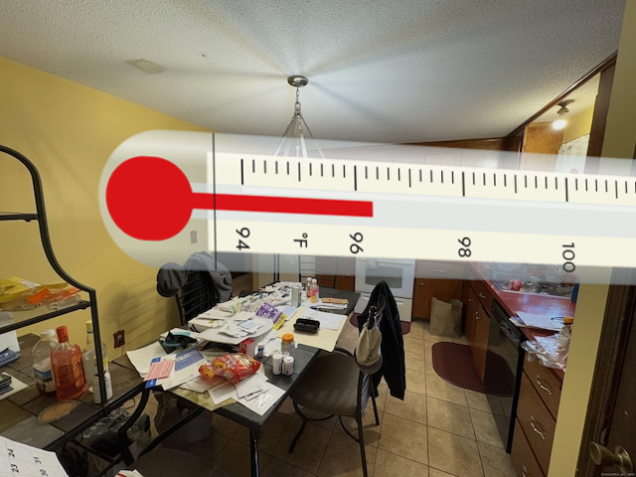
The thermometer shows **96.3** °F
